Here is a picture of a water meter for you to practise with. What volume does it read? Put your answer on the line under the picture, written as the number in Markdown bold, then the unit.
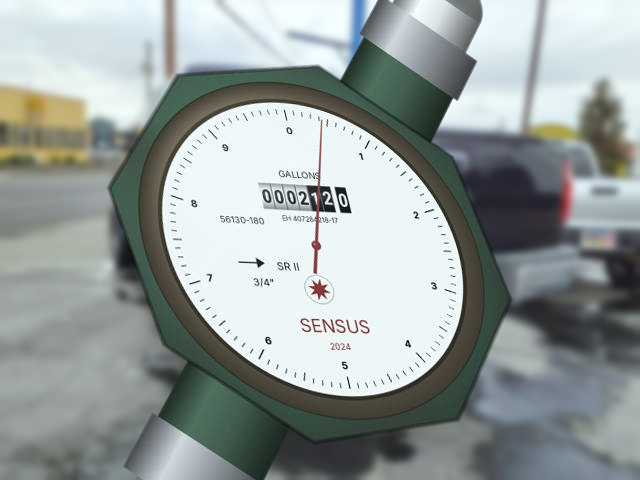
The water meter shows **2120.4** gal
